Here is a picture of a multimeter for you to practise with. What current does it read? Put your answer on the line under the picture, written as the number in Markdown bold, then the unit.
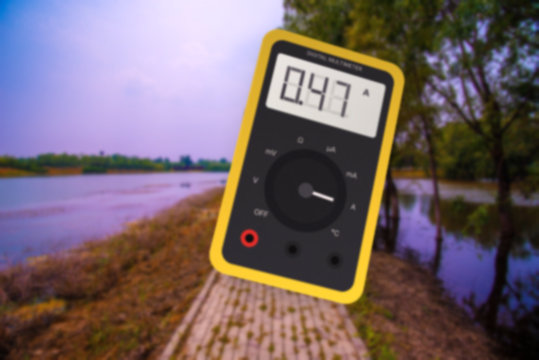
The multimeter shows **0.47** A
